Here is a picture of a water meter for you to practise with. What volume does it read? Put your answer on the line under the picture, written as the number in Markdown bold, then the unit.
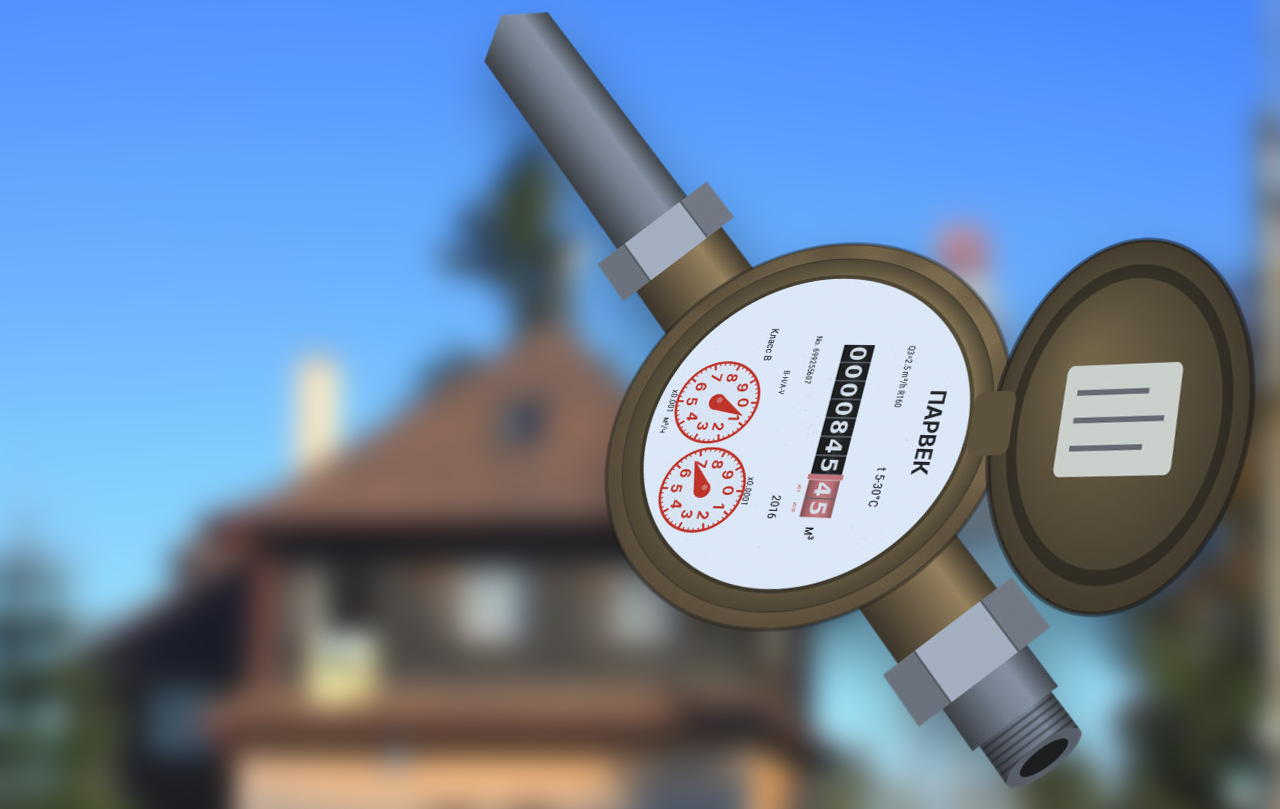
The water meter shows **845.4506** m³
